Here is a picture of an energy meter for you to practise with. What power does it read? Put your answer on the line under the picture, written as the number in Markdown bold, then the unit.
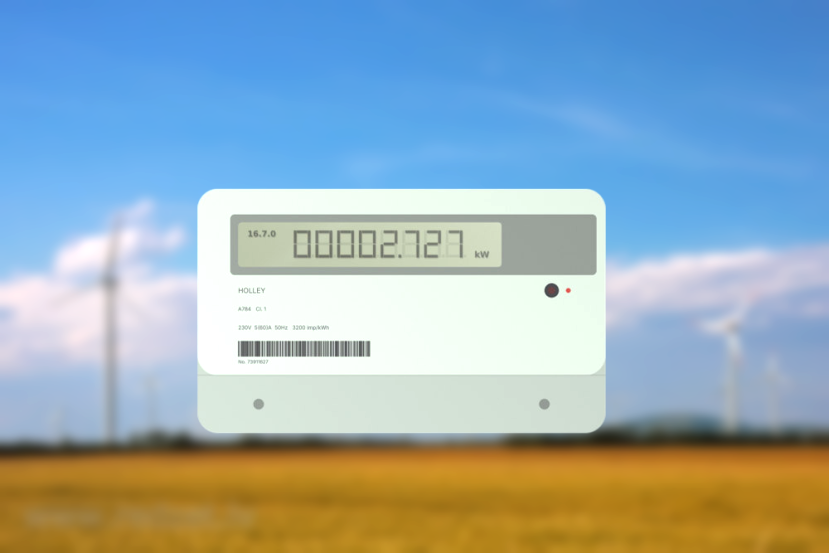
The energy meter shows **2.727** kW
